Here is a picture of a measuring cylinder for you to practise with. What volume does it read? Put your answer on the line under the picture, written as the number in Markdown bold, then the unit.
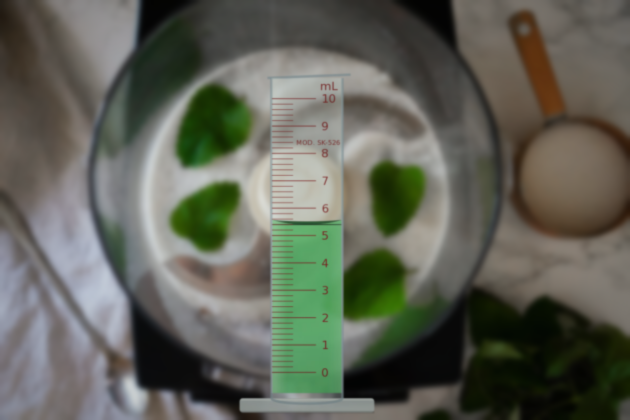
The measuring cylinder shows **5.4** mL
